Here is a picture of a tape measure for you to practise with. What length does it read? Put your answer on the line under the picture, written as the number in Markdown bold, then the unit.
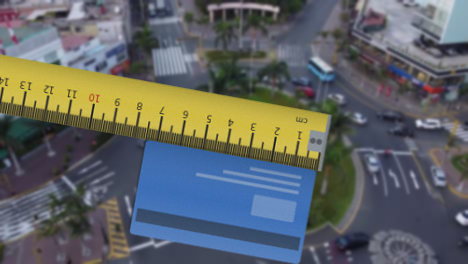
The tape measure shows **7.5** cm
